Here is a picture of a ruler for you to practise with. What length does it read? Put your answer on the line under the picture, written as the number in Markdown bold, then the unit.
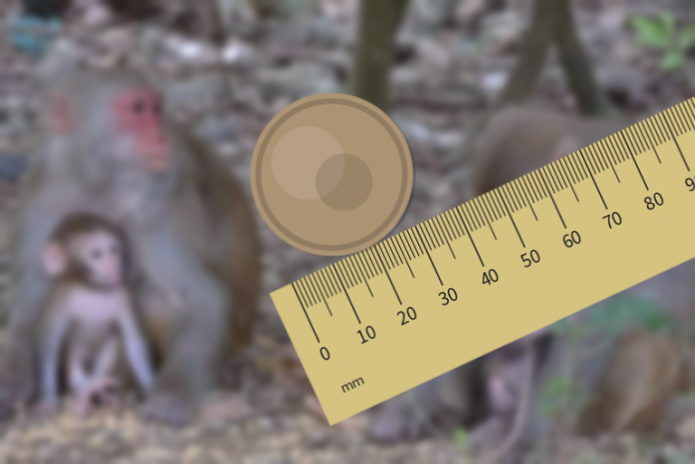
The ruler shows **36** mm
